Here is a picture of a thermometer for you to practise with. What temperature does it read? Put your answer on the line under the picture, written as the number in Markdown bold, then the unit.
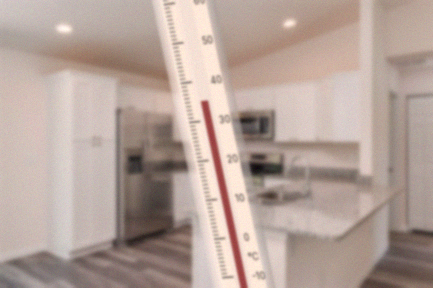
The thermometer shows **35** °C
